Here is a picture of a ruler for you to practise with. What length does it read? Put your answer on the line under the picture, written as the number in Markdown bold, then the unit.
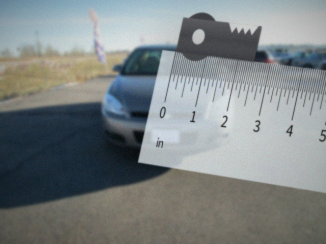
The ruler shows **2.5** in
